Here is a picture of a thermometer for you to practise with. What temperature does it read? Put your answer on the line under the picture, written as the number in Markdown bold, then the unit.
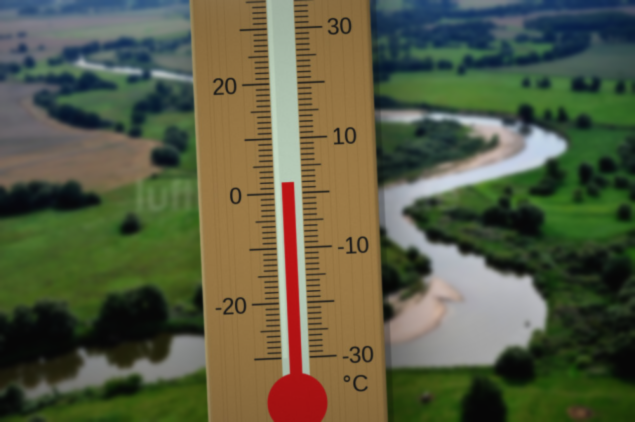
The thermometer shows **2** °C
